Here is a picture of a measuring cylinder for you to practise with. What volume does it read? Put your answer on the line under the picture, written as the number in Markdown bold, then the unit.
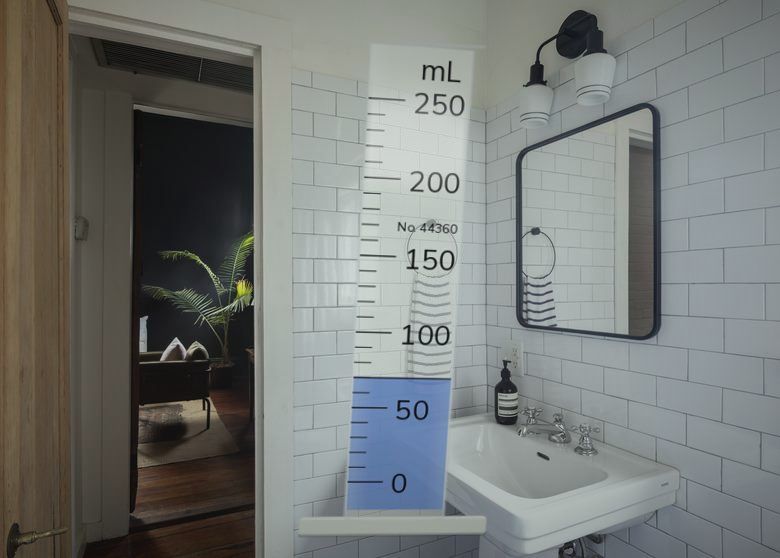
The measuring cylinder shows **70** mL
